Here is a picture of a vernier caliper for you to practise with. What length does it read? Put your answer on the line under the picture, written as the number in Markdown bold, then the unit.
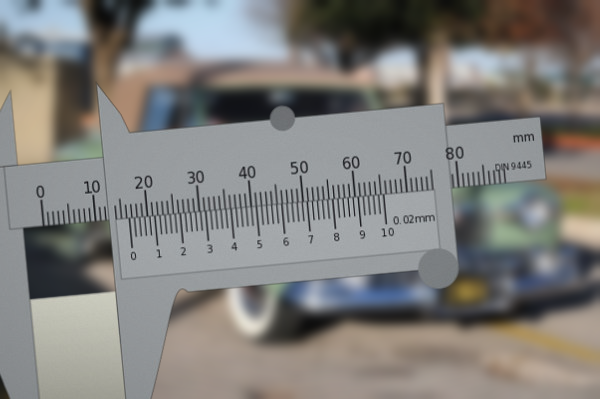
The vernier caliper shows **16.5** mm
